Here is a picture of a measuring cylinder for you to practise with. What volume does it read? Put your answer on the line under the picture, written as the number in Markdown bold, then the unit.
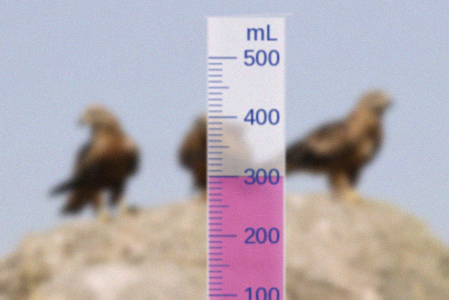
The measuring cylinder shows **300** mL
